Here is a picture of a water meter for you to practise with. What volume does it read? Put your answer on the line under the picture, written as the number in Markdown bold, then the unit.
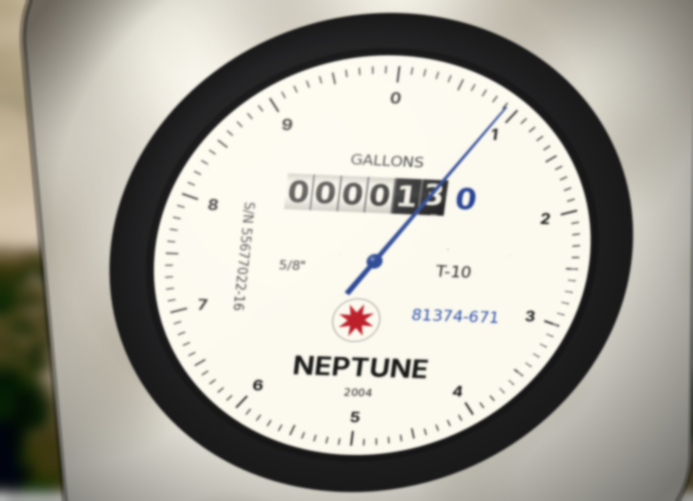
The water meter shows **130.9** gal
